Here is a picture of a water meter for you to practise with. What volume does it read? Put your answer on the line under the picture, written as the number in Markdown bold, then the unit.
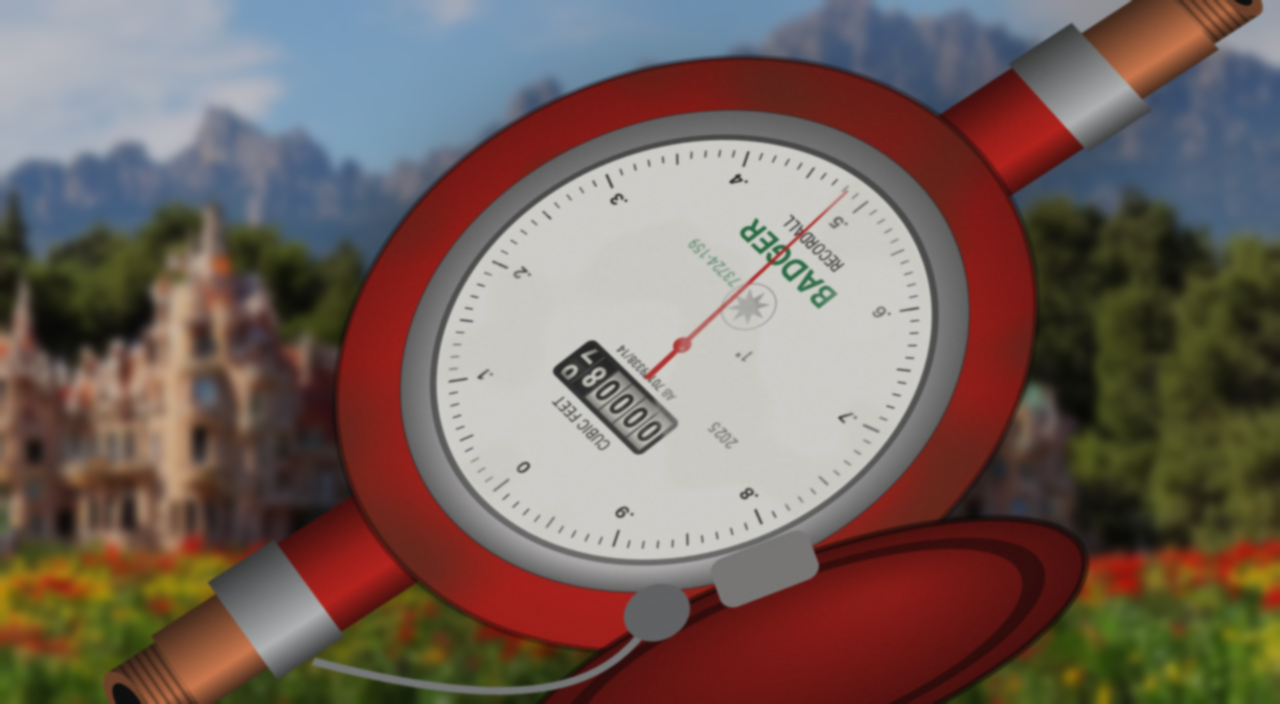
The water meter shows **86.48** ft³
